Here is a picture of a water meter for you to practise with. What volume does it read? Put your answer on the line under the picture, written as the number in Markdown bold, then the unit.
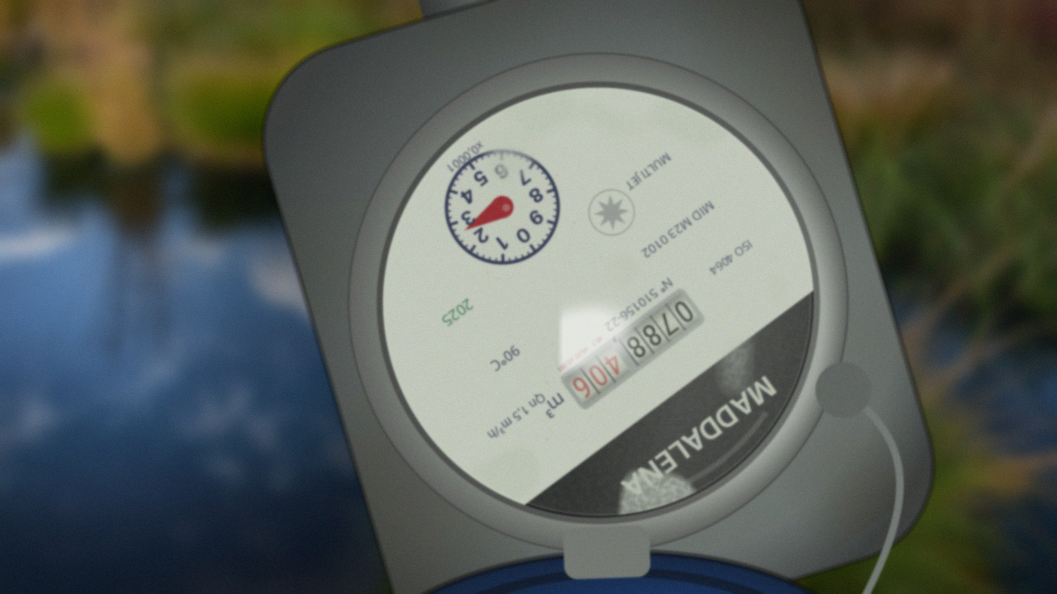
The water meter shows **788.4062** m³
